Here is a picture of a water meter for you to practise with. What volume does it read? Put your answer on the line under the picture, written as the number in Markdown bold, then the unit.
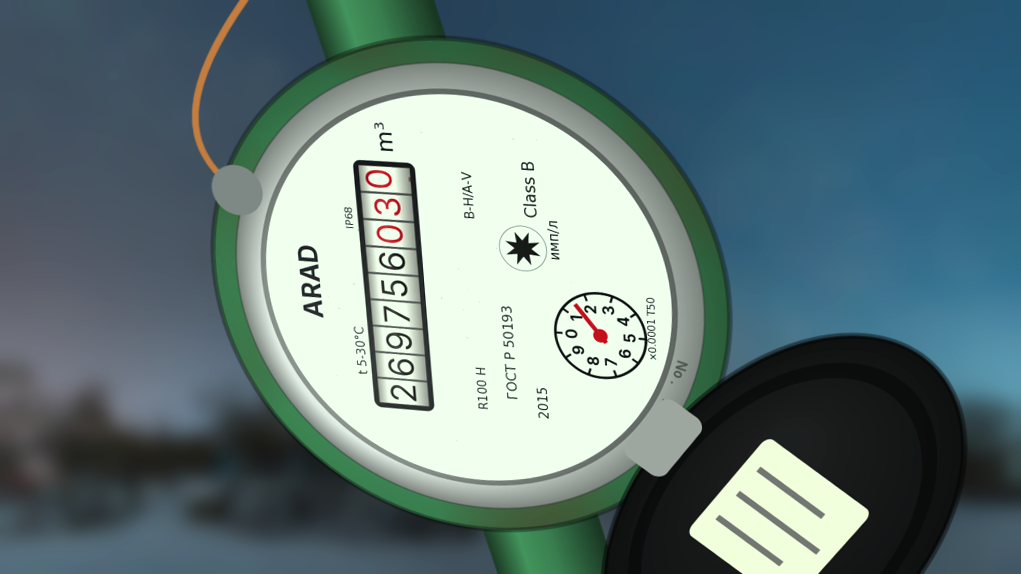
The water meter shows **269756.0301** m³
